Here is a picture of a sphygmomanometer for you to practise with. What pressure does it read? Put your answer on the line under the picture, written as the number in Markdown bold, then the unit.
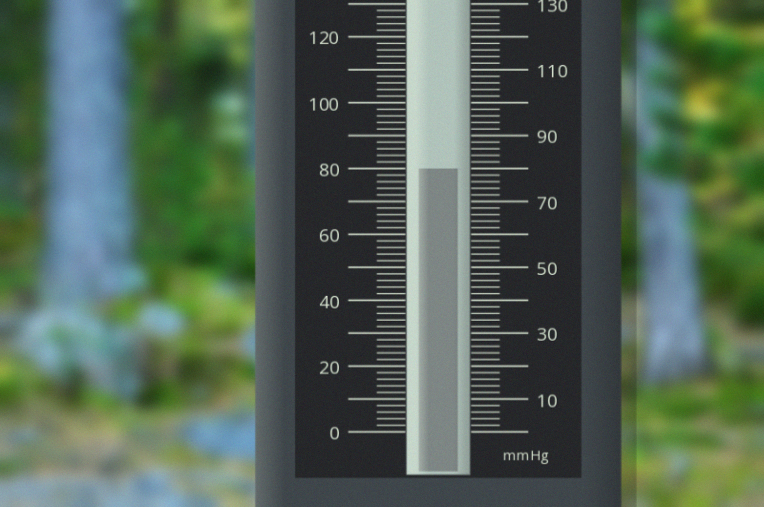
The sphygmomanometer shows **80** mmHg
